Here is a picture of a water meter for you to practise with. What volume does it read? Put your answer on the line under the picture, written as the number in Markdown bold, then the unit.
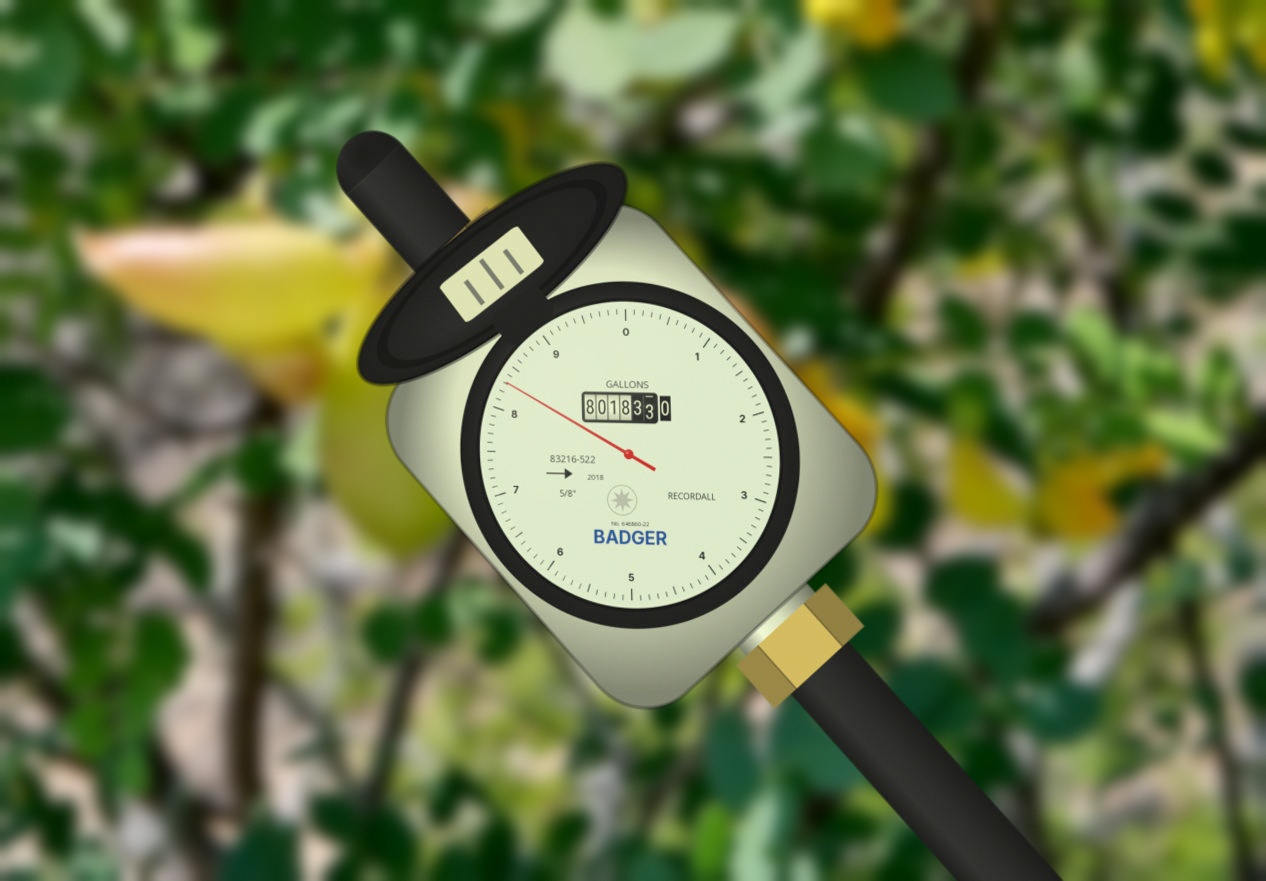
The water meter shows **8018328.3** gal
